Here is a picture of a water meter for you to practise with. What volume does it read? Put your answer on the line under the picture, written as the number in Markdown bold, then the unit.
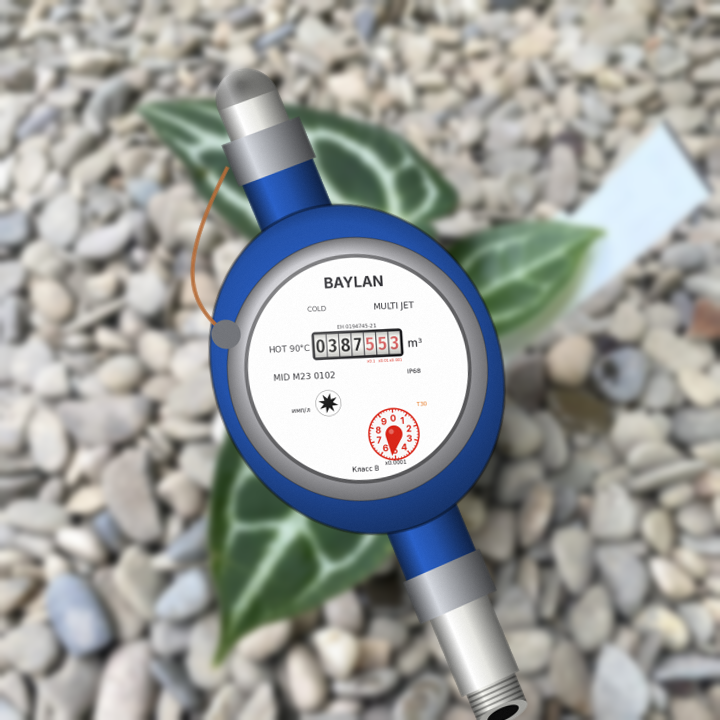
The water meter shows **387.5535** m³
